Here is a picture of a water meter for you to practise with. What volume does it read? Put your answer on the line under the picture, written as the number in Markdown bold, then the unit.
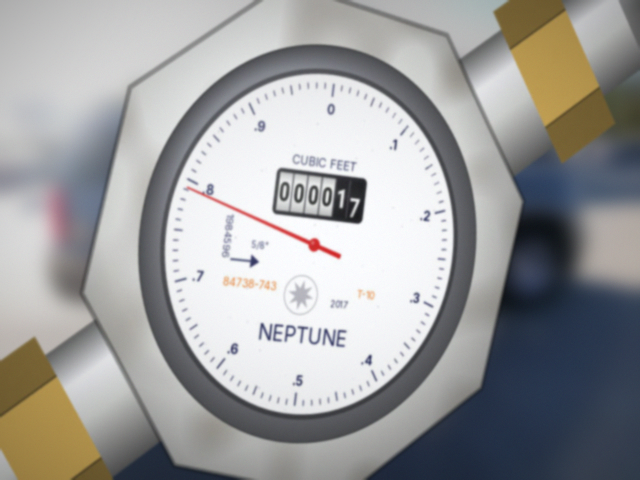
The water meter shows **16.79** ft³
